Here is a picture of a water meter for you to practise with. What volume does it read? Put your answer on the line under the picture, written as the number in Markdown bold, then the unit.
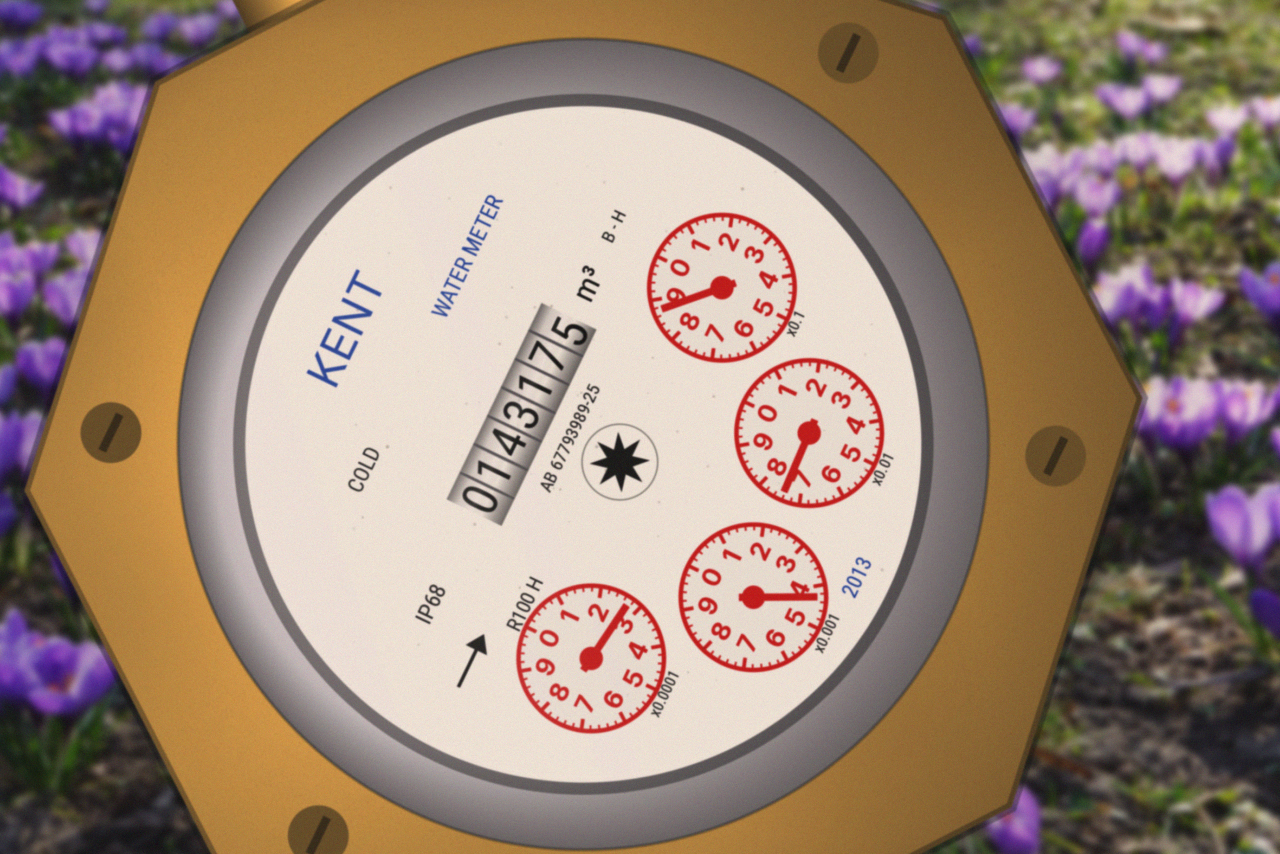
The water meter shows **143174.8742** m³
